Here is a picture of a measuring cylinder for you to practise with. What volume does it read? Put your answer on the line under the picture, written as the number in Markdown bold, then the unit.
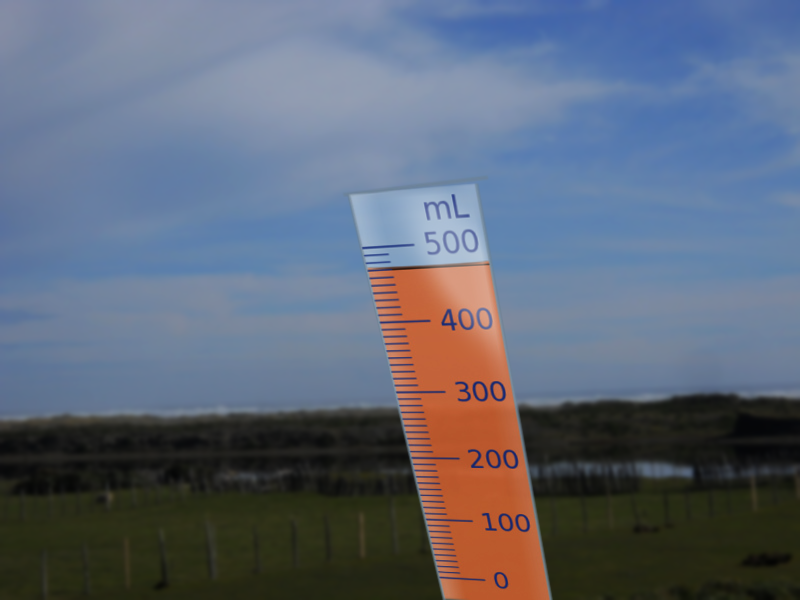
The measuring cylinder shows **470** mL
